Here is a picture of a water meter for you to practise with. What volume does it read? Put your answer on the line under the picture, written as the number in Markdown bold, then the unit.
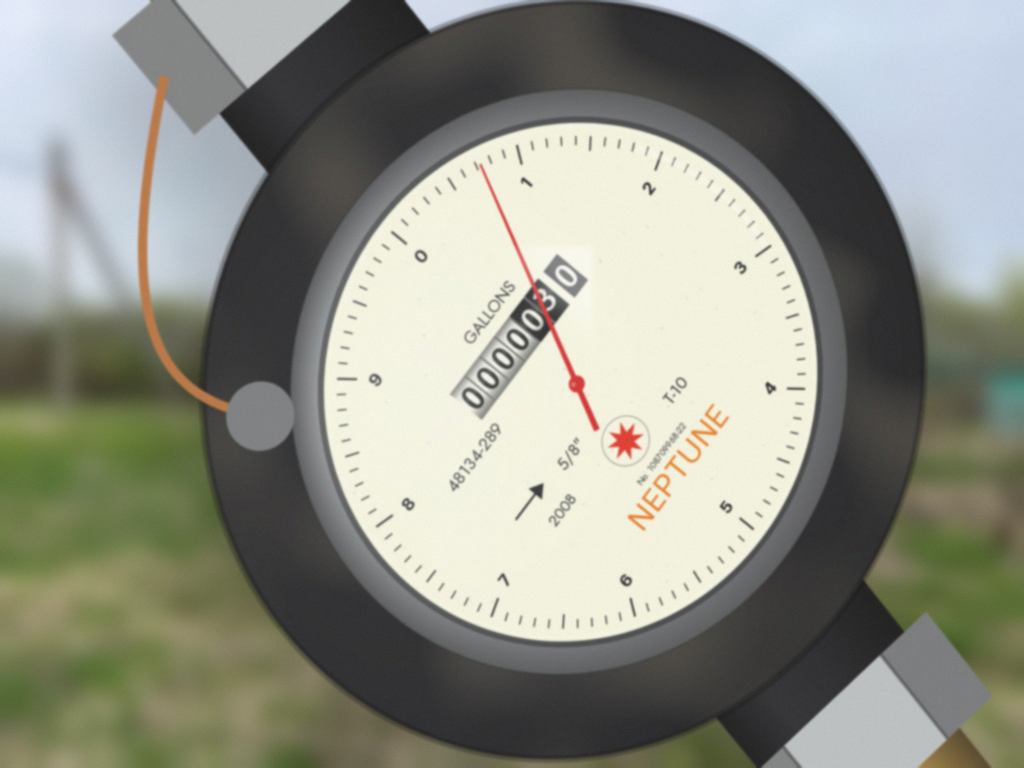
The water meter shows **30.7** gal
